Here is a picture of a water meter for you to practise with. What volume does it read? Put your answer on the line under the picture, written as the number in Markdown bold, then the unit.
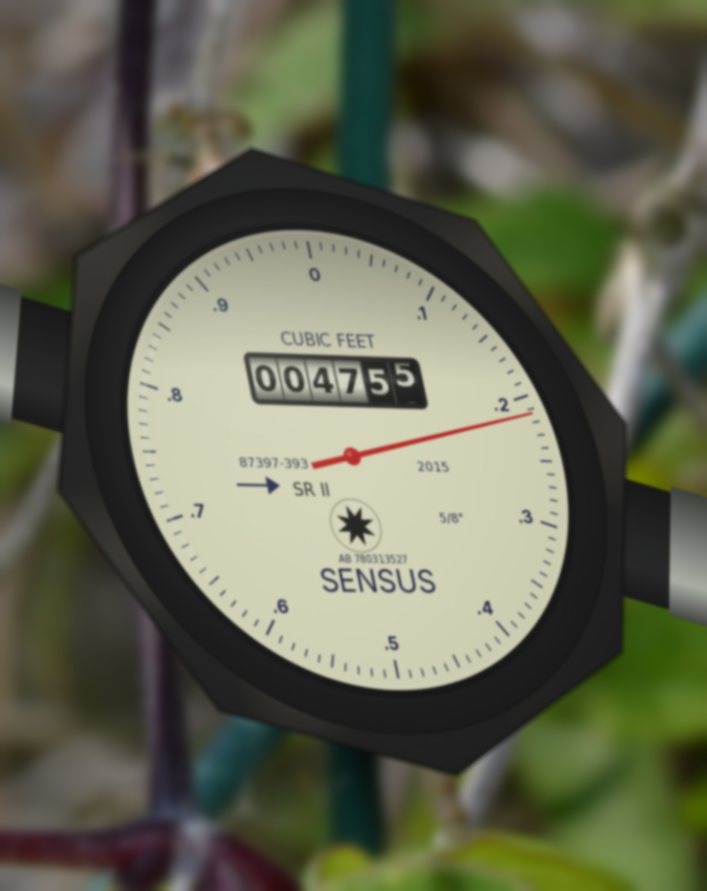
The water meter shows **4755.21** ft³
